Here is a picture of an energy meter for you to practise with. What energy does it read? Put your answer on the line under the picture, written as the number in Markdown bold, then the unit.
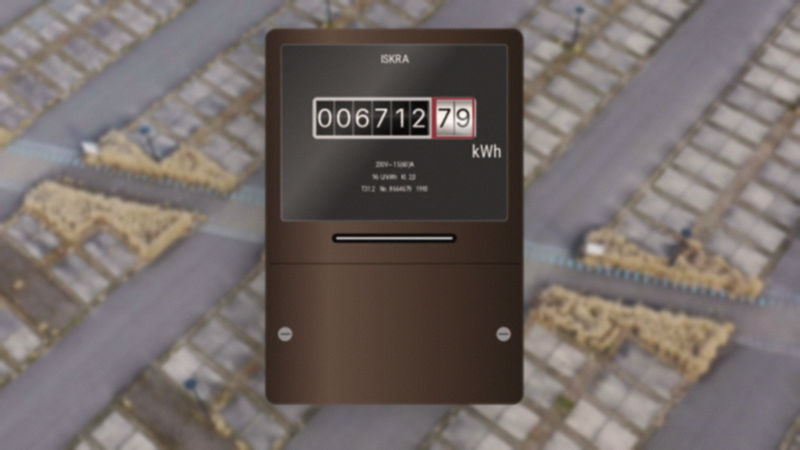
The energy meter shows **6712.79** kWh
